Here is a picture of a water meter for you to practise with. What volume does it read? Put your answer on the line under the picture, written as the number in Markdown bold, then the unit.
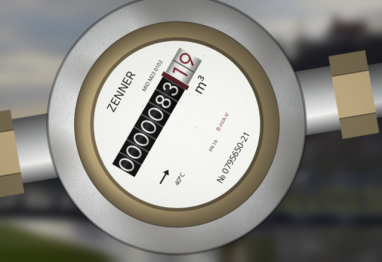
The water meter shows **83.19** m³
